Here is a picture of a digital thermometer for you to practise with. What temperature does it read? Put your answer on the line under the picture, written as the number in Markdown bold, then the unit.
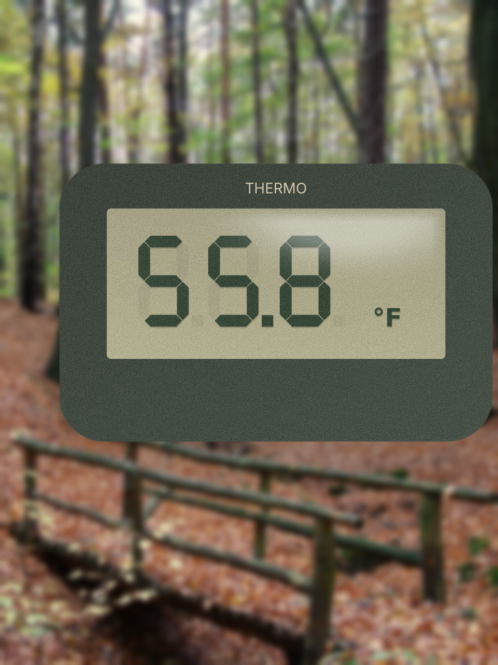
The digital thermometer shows **55.8** °F
